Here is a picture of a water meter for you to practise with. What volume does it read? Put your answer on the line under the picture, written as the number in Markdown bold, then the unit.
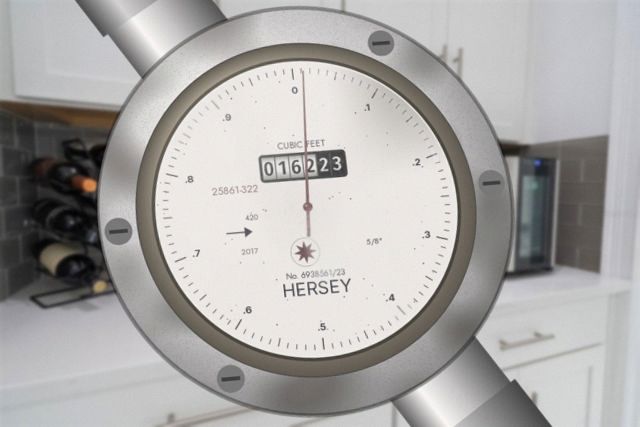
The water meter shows **16223.01** ft³
